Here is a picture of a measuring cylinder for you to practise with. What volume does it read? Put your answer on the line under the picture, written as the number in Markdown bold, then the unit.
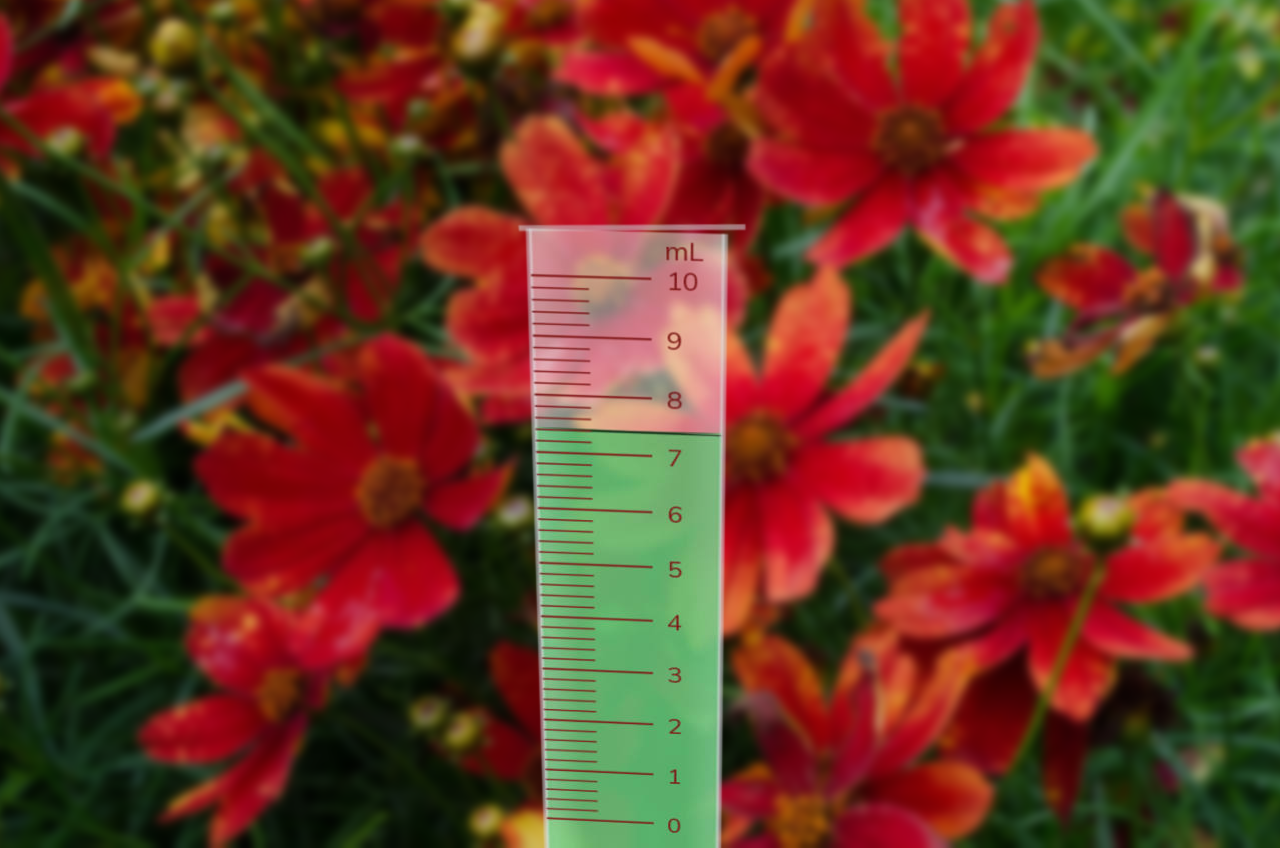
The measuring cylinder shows **7.4** mL
